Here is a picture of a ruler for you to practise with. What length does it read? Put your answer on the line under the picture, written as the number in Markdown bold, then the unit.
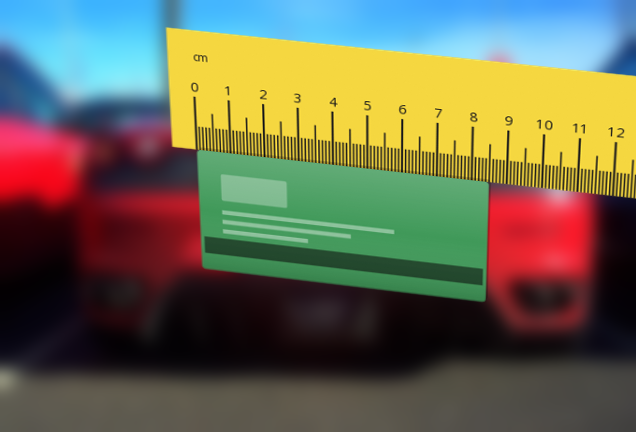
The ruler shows **8.5** cm
